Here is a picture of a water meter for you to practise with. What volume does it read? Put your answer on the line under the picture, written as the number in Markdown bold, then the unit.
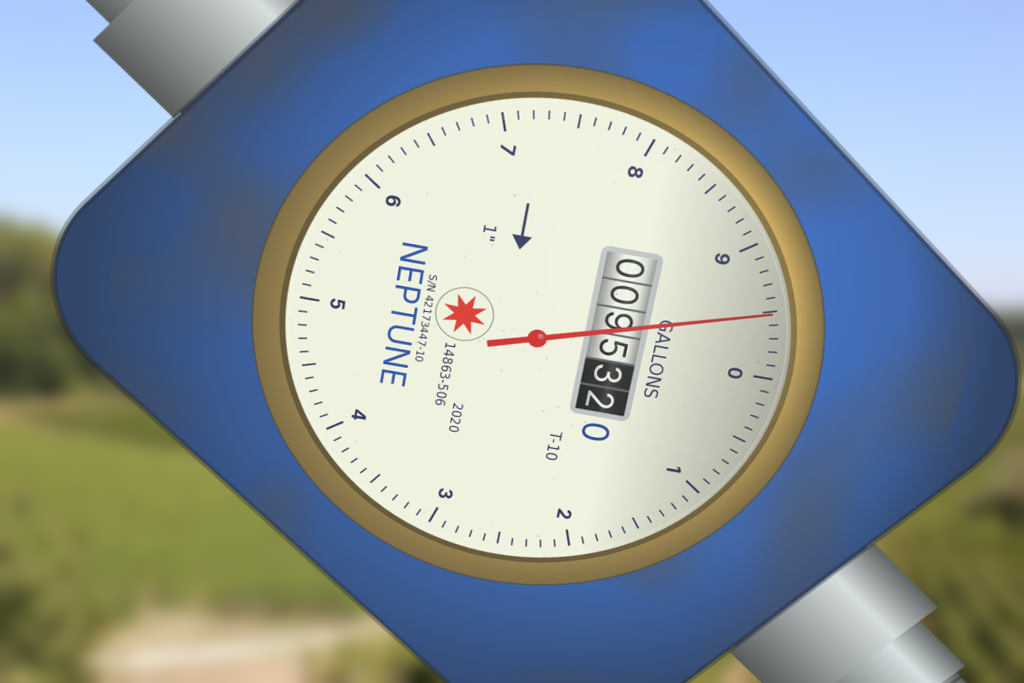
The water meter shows **95319.5** gal
